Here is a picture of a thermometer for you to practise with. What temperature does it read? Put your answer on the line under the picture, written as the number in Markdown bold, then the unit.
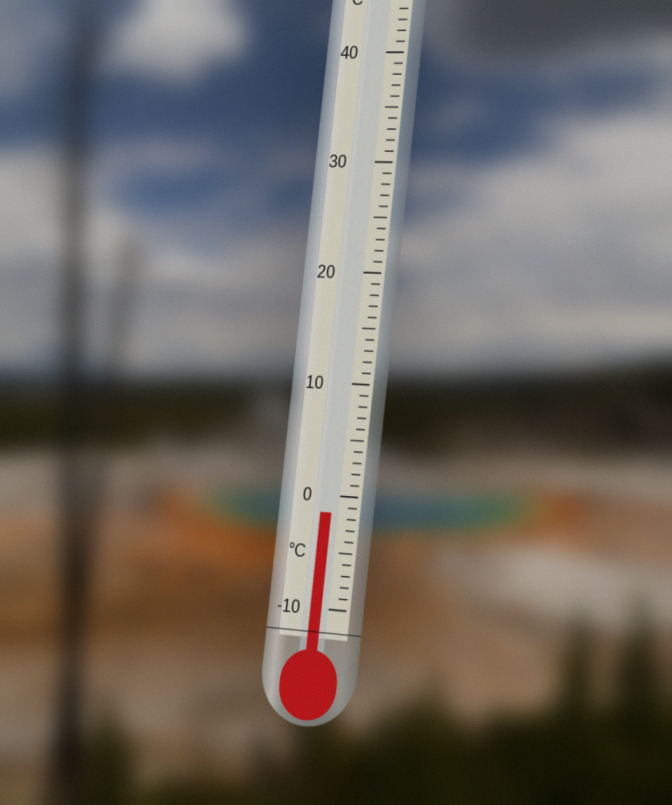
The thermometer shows **-1.5** °C
